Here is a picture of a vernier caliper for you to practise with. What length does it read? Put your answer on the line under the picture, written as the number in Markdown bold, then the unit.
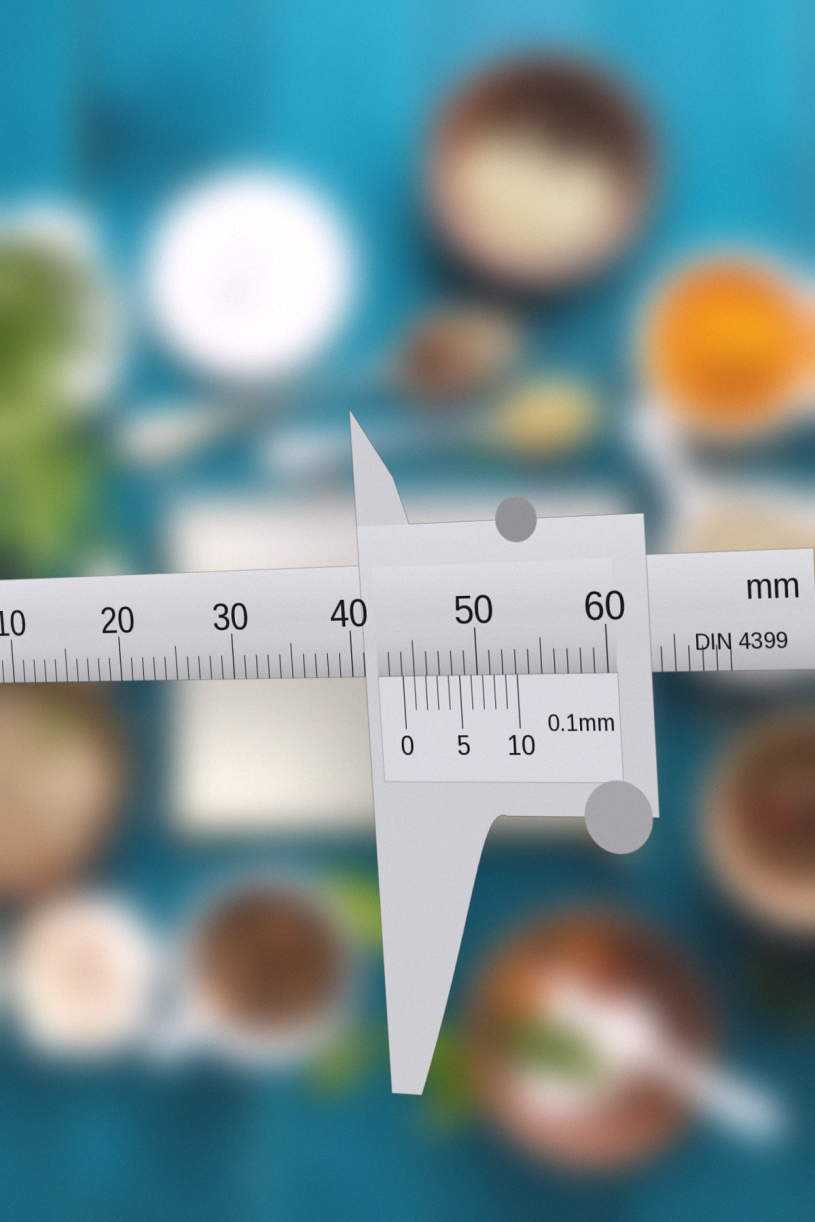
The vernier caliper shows **44.1** mm
